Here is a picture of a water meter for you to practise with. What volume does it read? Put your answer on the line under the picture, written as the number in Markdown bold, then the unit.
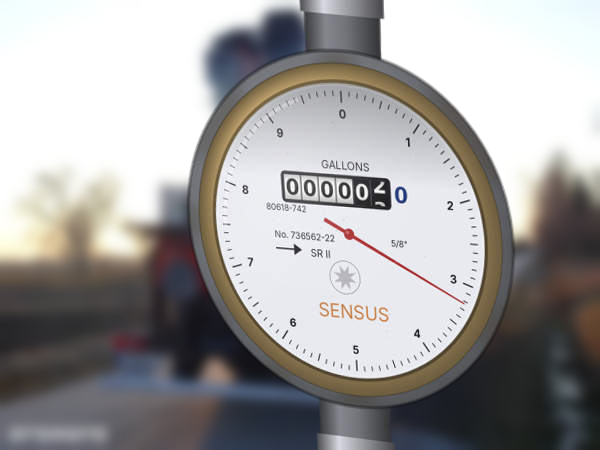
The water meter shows **23.2** gal
